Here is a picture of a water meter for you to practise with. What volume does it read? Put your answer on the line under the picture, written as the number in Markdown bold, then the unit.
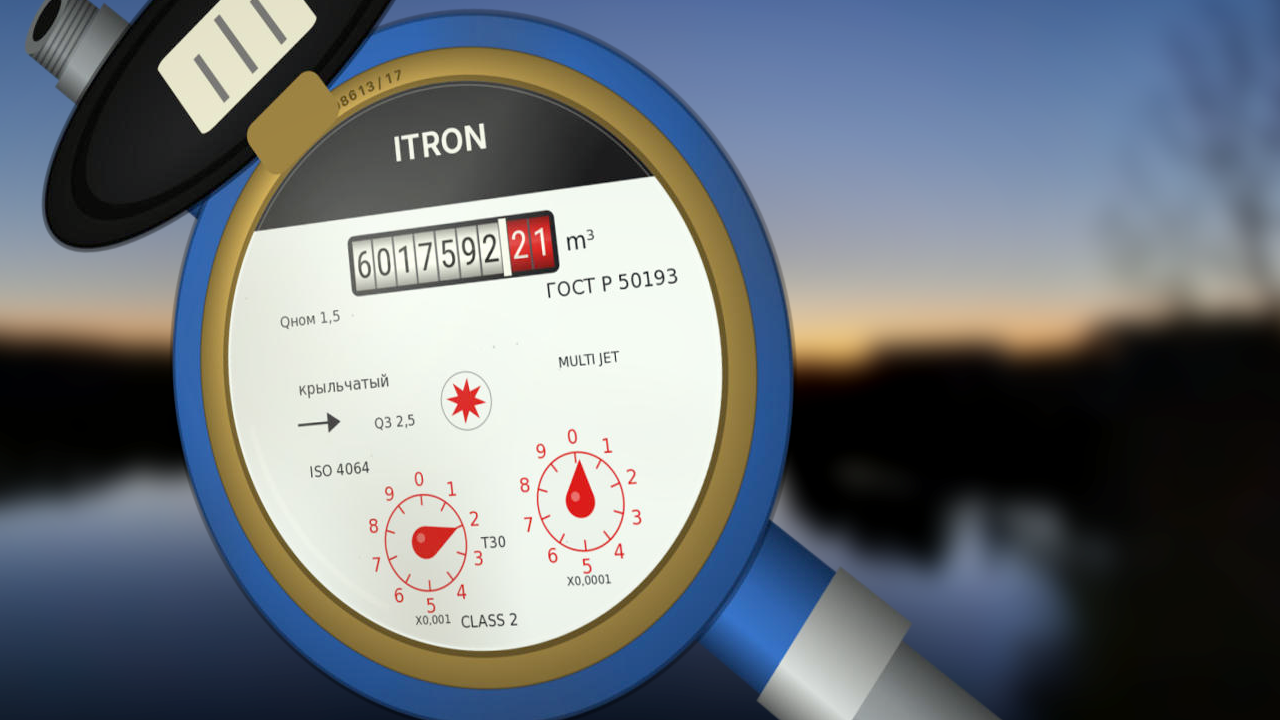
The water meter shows **6017592.2120** m³
